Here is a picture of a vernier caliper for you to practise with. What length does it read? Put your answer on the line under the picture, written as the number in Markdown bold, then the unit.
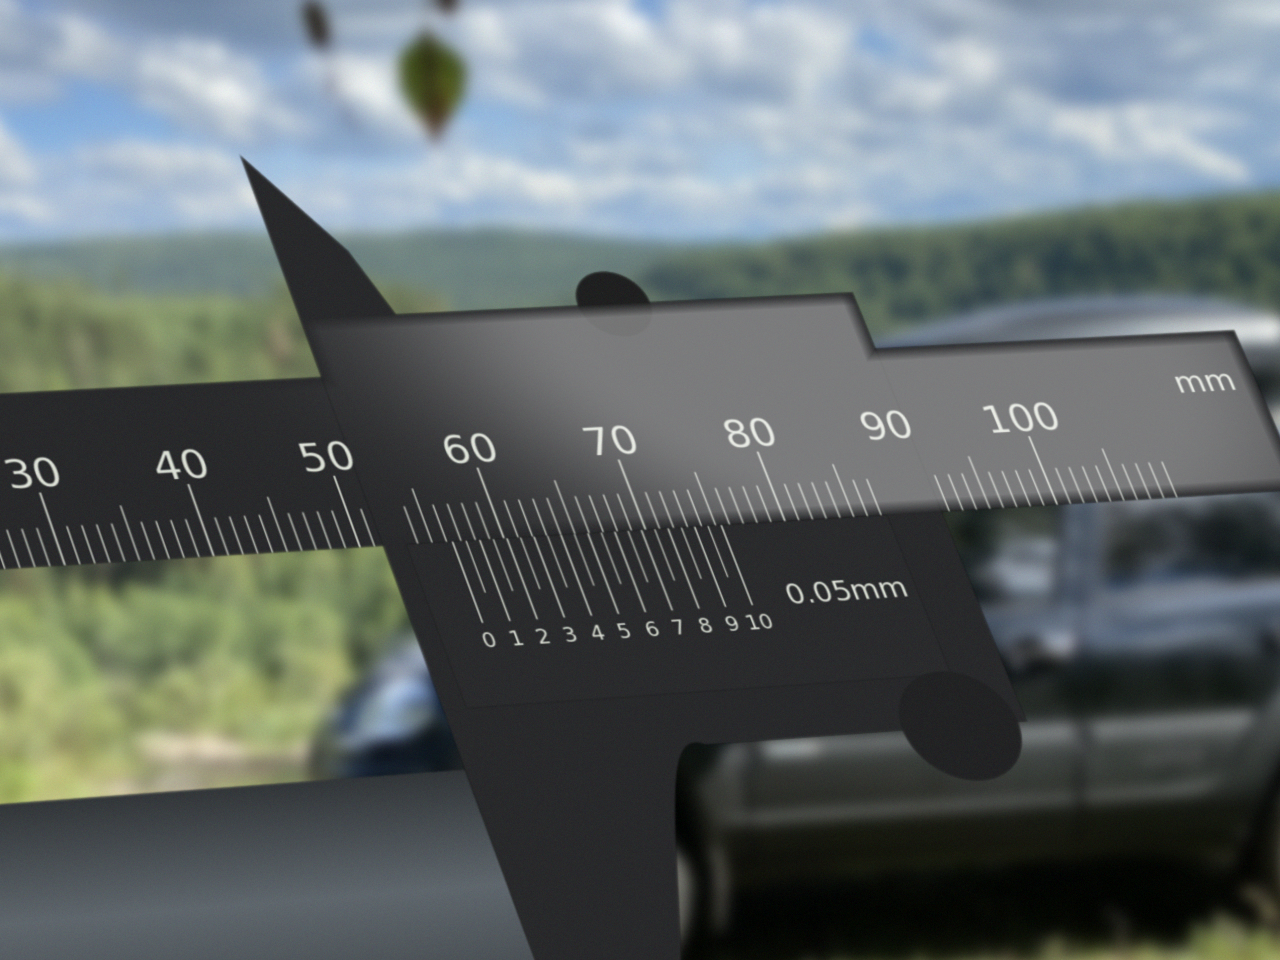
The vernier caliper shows **56.4** mm
